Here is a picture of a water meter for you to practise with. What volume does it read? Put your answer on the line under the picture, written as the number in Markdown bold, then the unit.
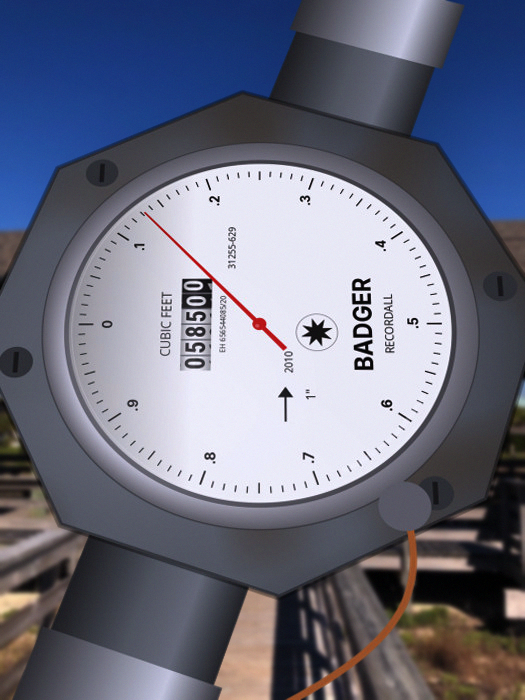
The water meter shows **58500.13** ft³
